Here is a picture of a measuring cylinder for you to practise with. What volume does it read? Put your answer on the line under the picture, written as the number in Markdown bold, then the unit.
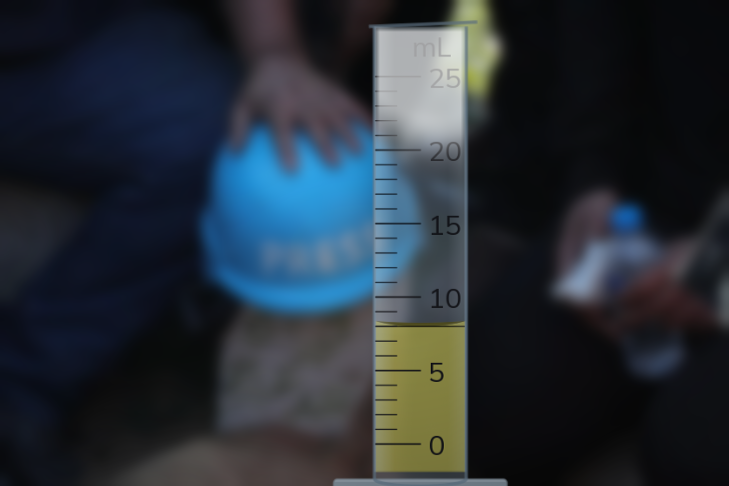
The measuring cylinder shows **8** mL
